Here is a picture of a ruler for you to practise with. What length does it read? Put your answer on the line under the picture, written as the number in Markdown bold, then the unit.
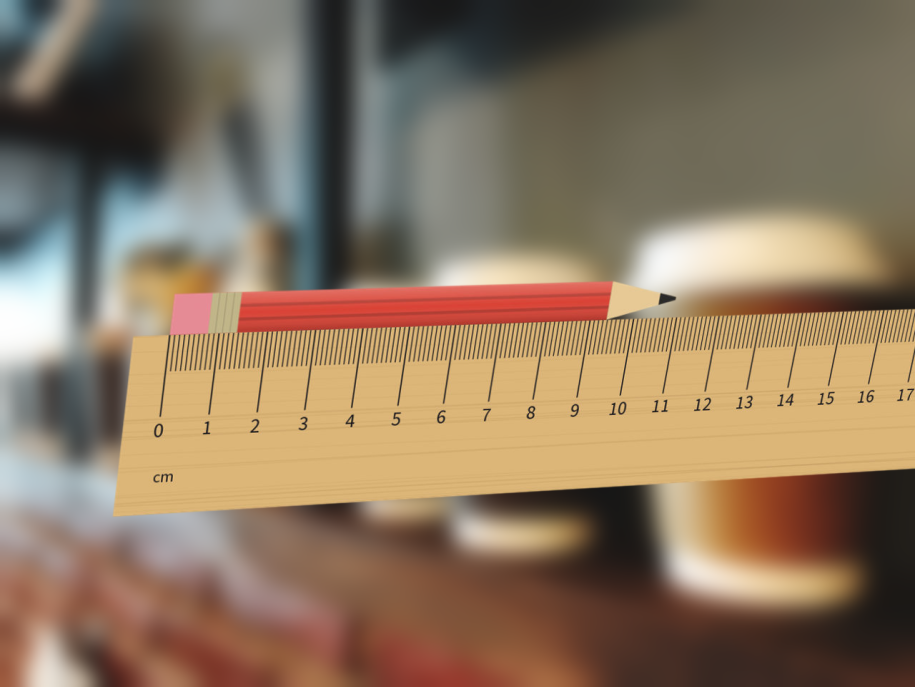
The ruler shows **10.9** cm
